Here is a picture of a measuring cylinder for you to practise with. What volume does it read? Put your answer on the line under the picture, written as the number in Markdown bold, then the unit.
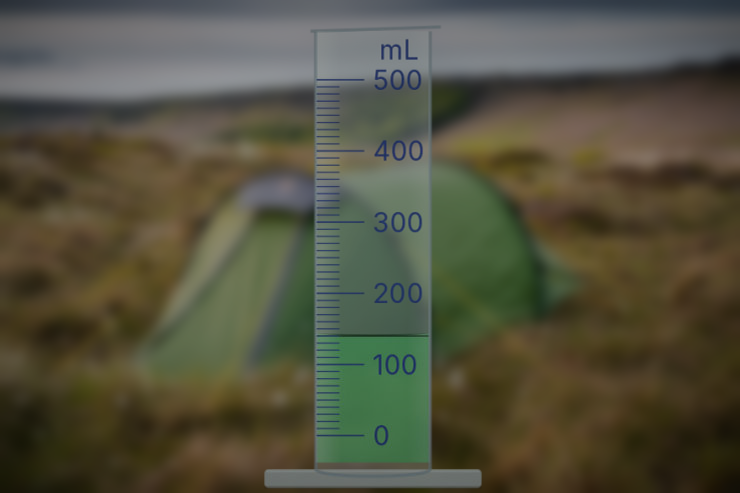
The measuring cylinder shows **140** mL
